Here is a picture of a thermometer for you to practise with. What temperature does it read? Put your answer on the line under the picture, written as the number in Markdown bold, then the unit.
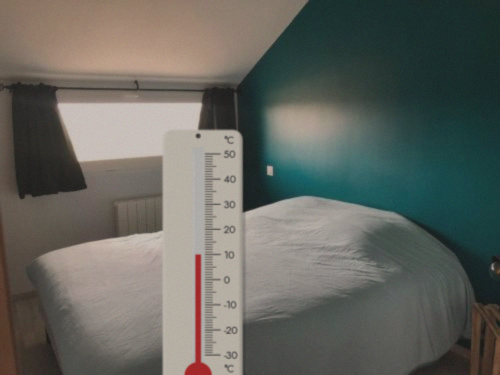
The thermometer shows **10** °C
